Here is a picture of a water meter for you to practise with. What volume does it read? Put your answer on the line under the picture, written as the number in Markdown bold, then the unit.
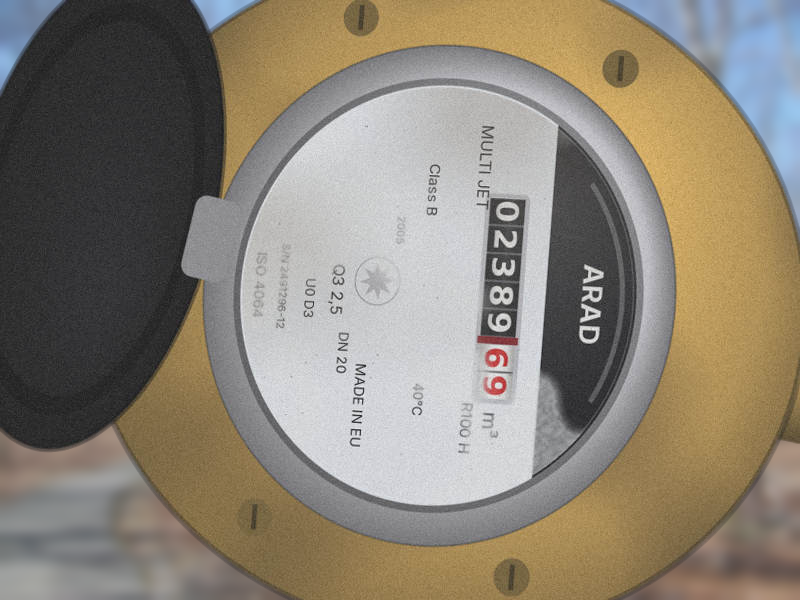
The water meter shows **2389.69** m³
